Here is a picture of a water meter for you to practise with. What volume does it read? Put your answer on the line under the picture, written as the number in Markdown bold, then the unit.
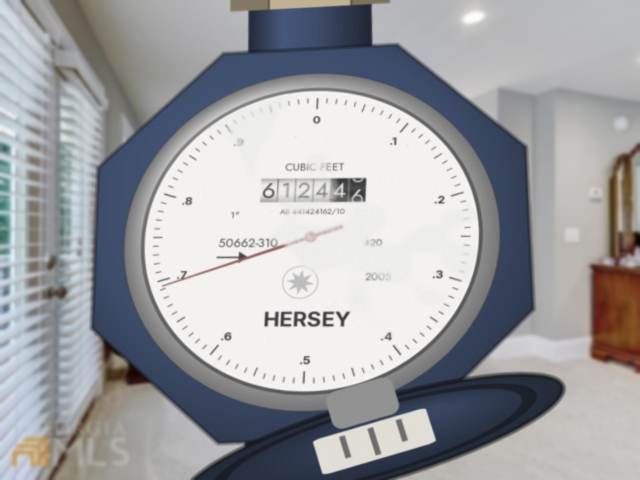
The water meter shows **612445.69** ft³
